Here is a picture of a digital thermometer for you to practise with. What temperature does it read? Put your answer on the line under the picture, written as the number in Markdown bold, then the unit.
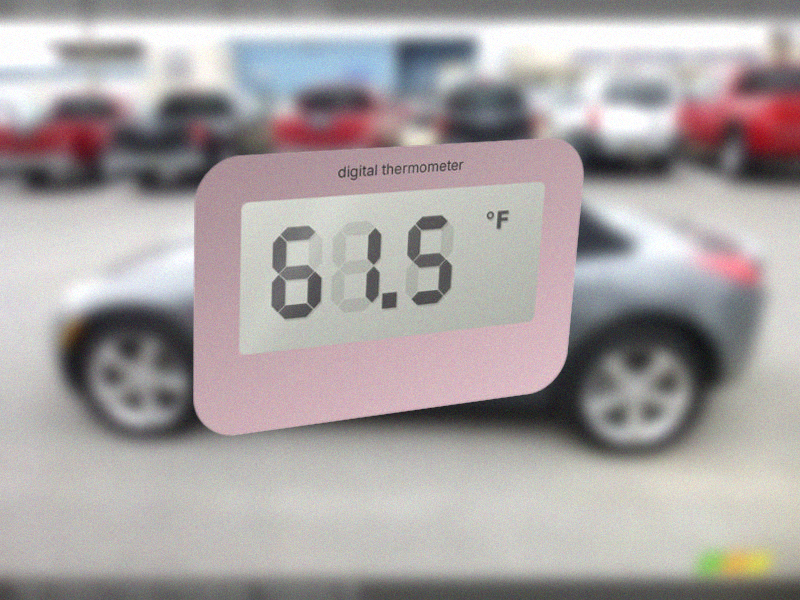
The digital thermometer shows **61.5** °F
